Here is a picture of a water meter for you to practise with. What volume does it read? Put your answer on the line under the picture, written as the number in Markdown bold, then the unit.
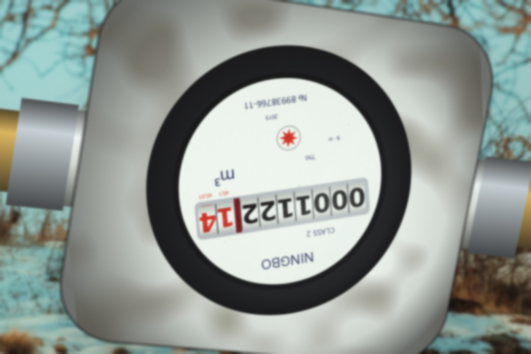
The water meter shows **1122.14** m³
